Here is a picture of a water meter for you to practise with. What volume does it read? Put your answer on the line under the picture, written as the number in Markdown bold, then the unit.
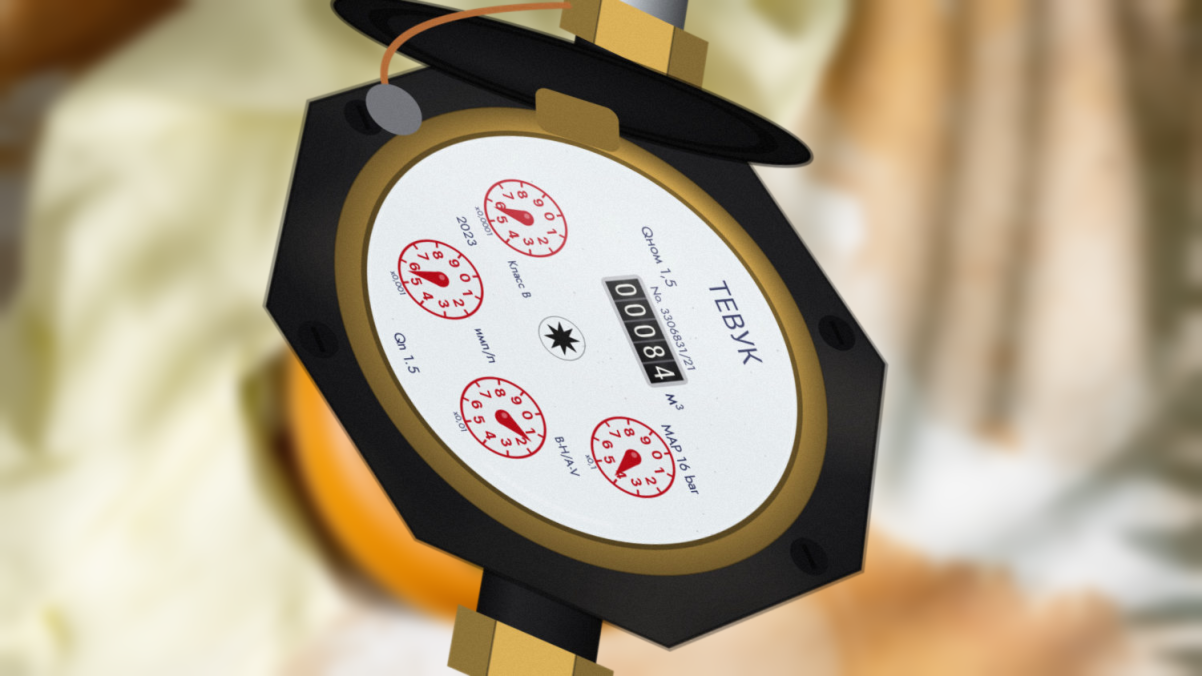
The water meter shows **84.4155** m³
